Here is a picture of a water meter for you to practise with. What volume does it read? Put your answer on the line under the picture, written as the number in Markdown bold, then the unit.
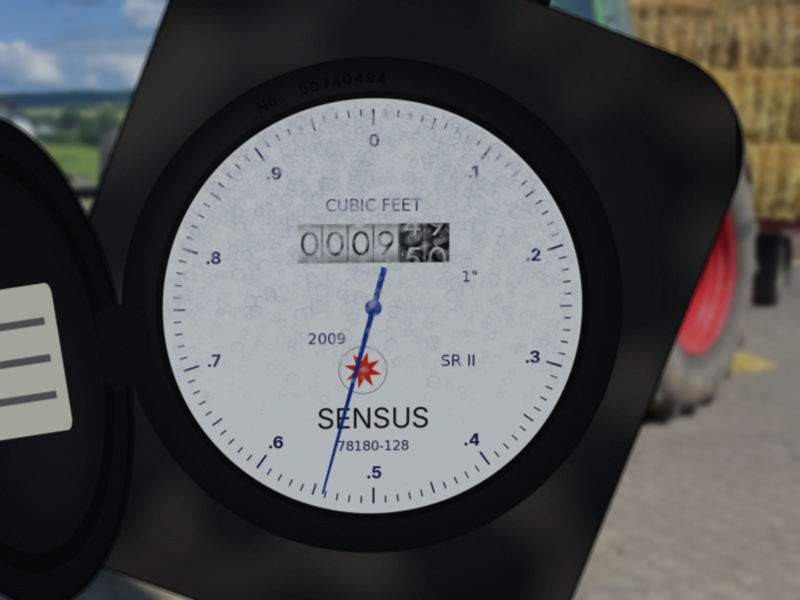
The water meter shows **949.54** ft³
